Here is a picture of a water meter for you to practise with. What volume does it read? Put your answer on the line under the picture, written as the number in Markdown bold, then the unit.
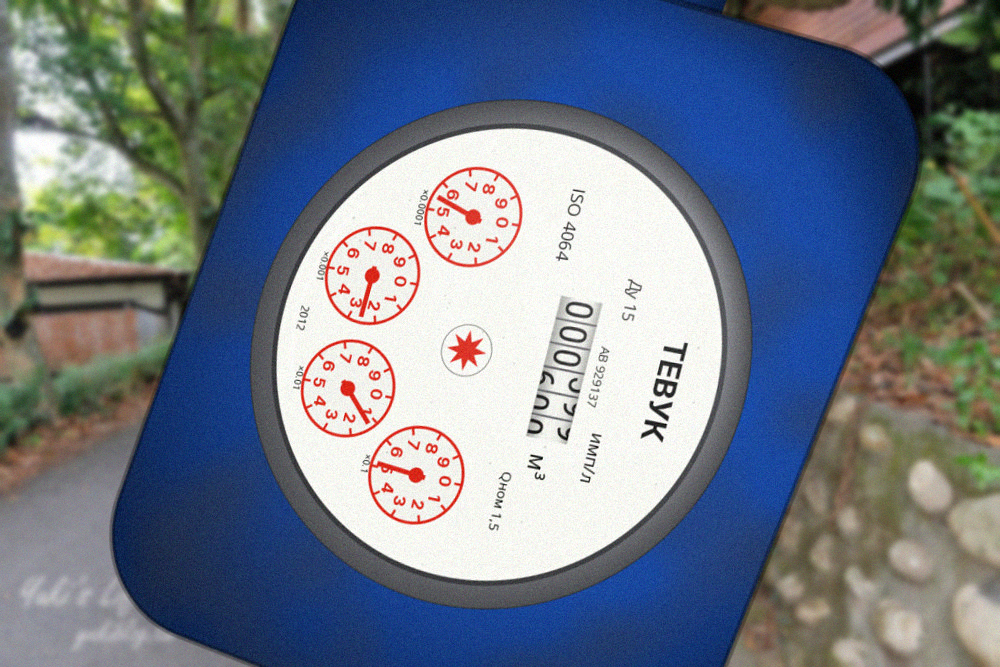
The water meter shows **599.5125** m³
